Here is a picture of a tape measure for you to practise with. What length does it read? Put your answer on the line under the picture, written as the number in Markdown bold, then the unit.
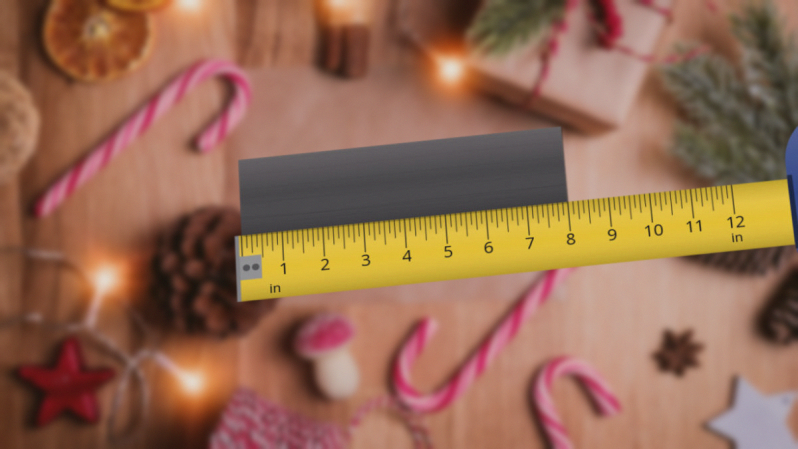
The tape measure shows **8** in
